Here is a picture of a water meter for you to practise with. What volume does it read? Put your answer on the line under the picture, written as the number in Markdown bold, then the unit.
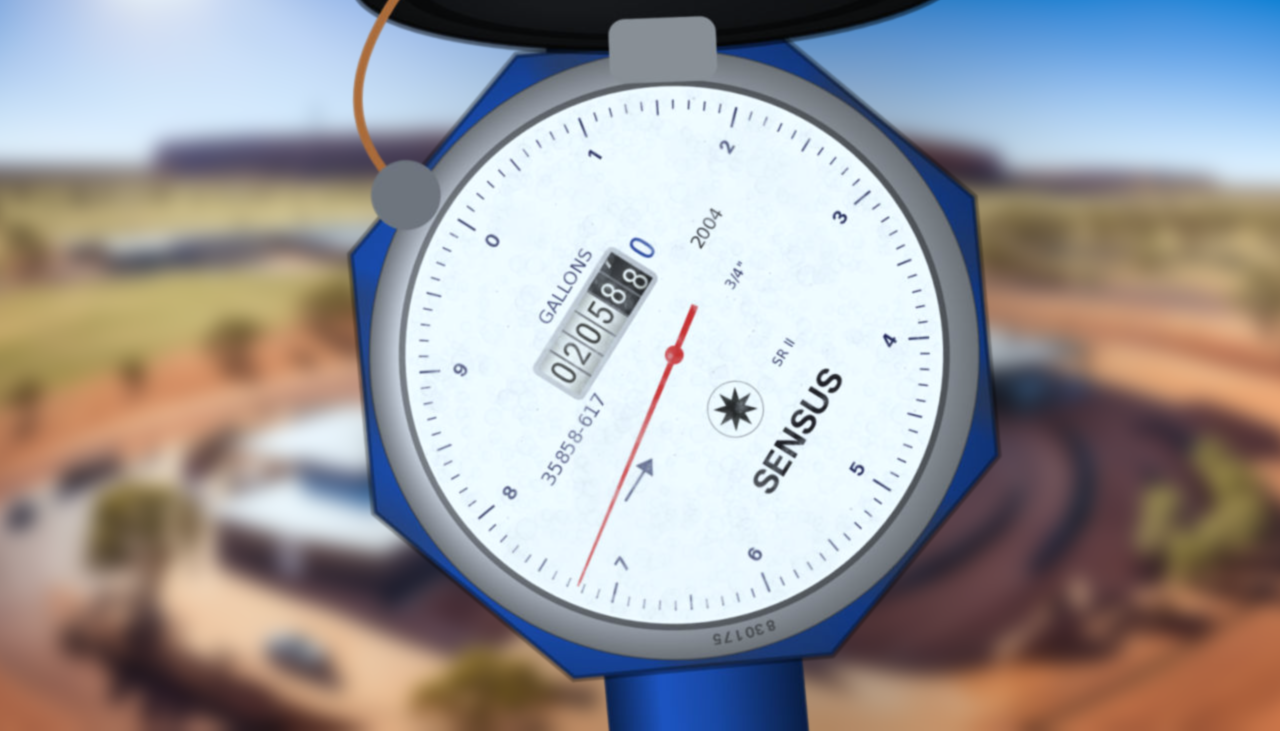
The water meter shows **205877.2** gal
